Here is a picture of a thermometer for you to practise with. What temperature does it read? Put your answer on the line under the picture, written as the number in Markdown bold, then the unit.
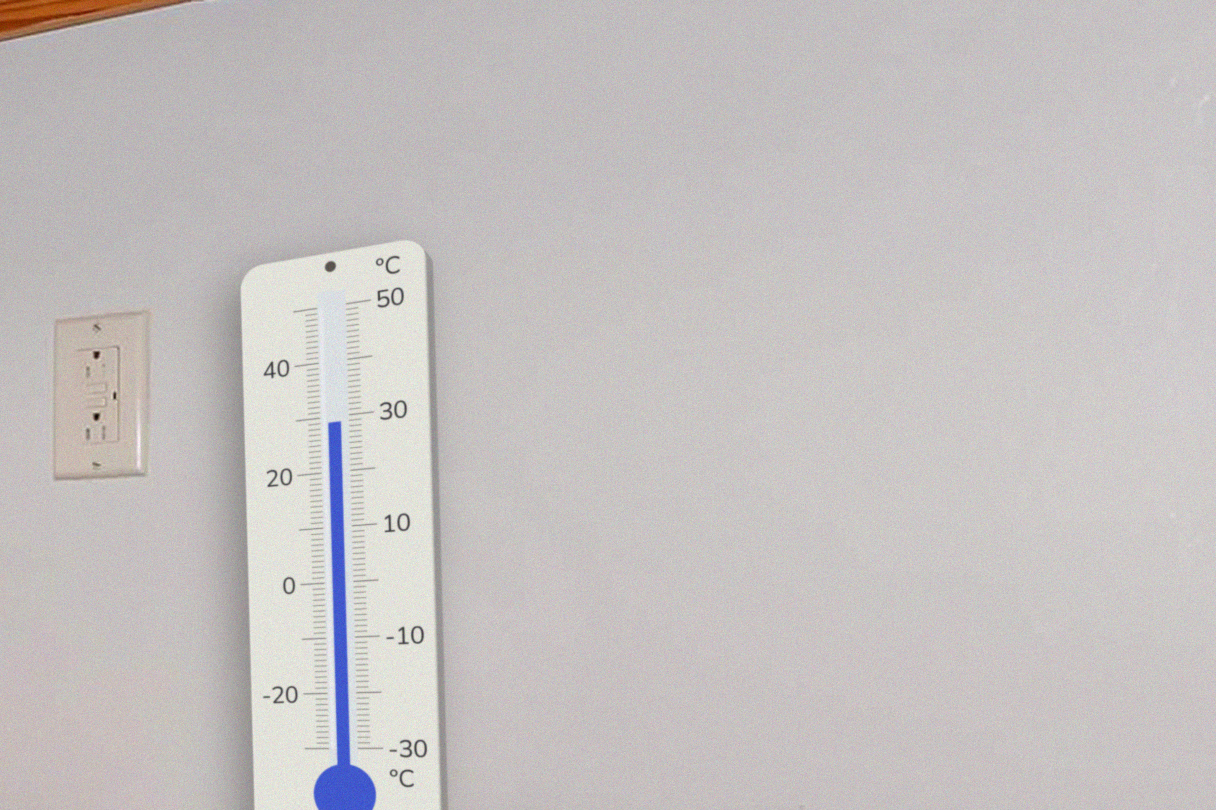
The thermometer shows **29** °C
